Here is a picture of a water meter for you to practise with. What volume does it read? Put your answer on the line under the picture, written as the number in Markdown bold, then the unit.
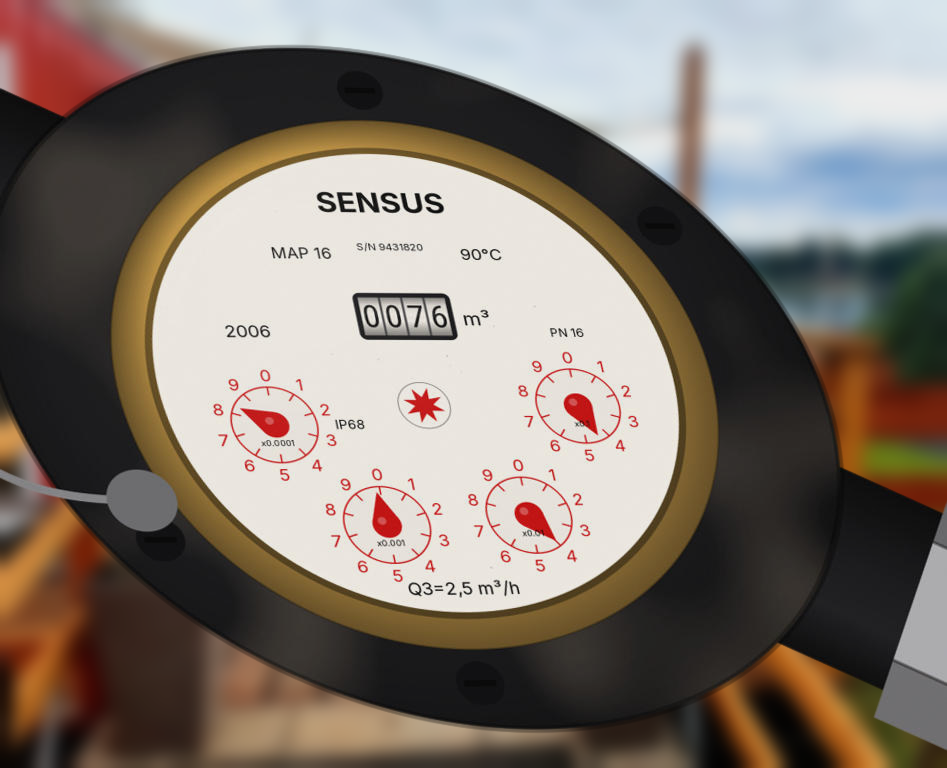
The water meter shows **76.4398** m³
